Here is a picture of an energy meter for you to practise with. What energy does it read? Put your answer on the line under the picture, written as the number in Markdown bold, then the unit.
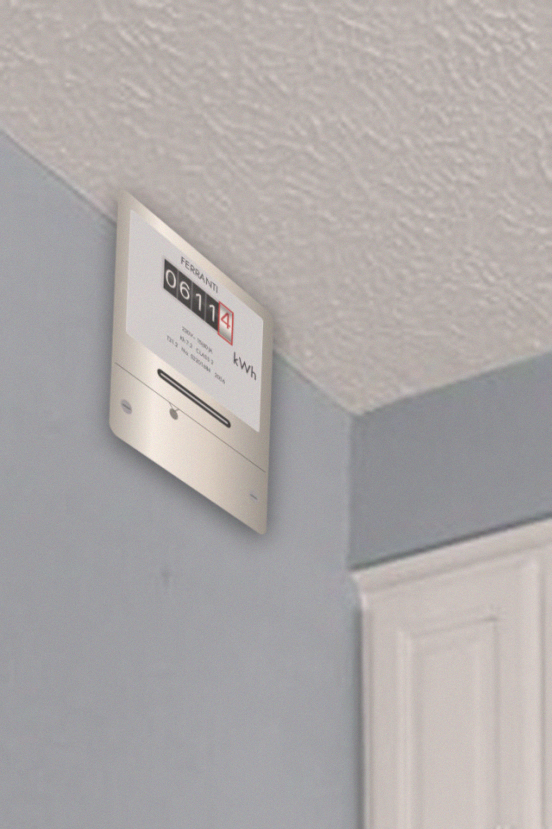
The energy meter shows **611.4** kWh
